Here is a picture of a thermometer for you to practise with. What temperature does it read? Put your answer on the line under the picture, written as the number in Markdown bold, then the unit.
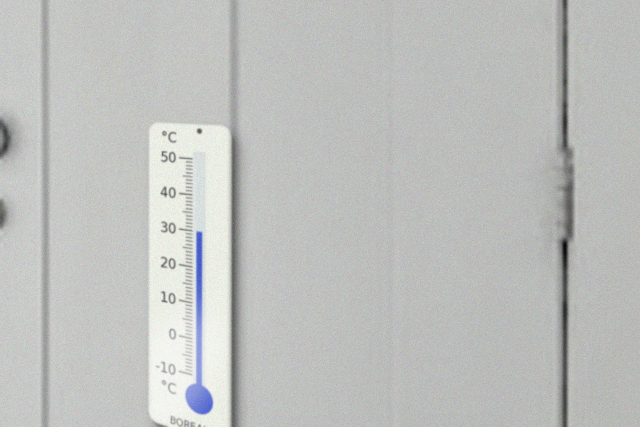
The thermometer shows **30** °C
